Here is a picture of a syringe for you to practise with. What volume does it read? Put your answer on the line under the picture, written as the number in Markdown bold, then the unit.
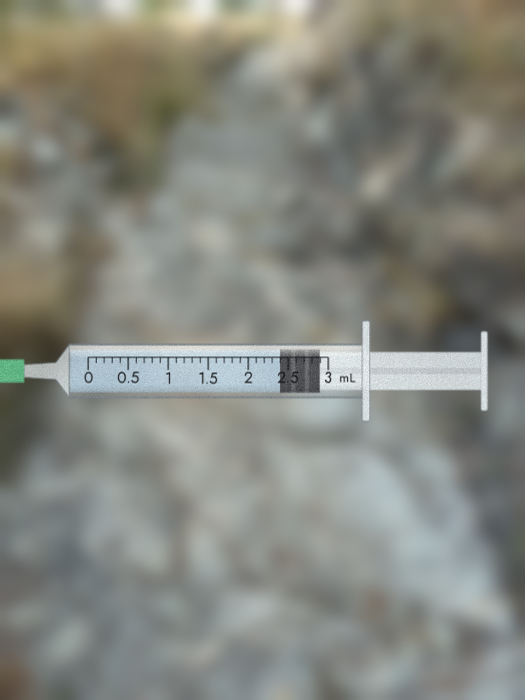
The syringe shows **2.4** mL
